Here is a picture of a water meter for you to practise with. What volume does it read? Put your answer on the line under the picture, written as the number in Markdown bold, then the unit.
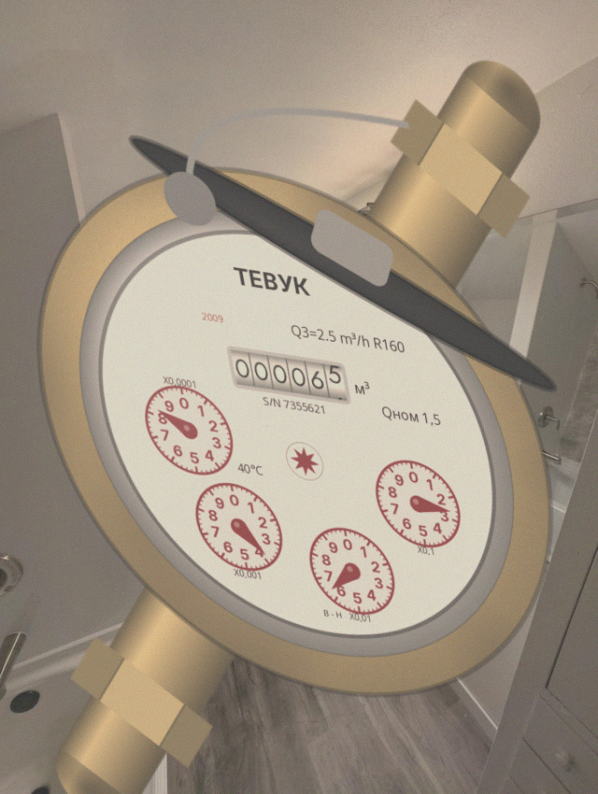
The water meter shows **65.2638** m³
